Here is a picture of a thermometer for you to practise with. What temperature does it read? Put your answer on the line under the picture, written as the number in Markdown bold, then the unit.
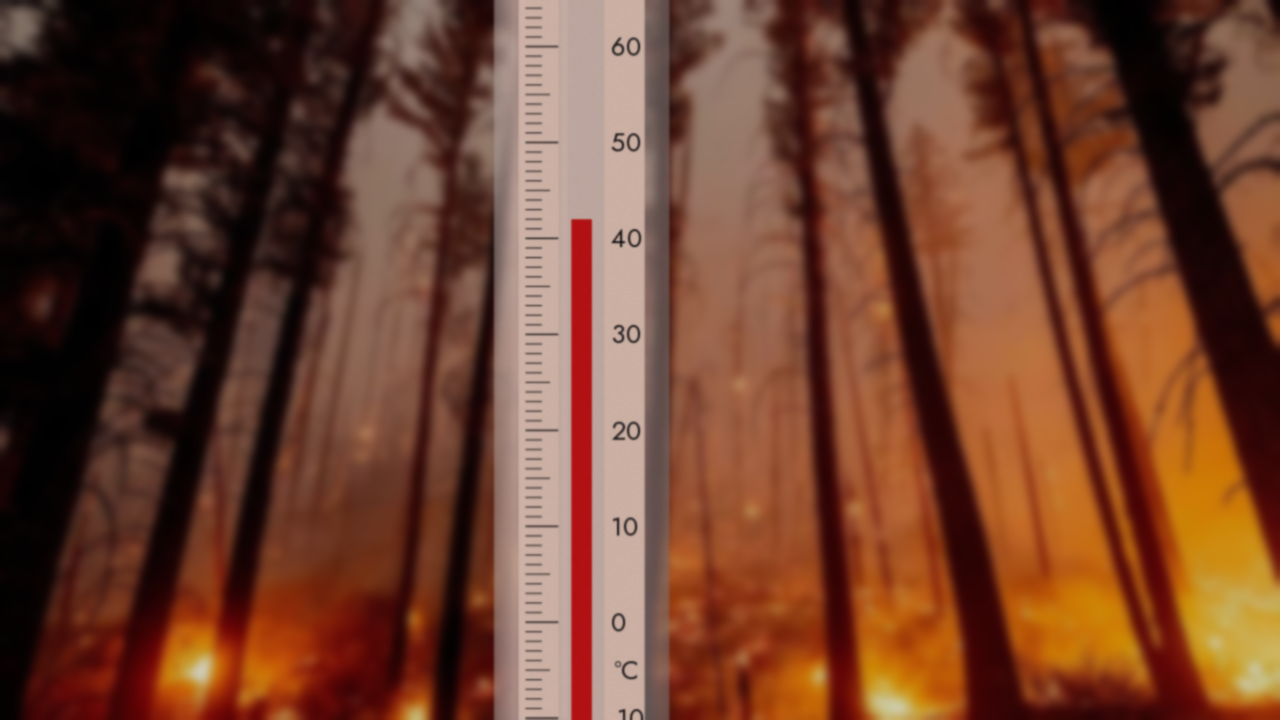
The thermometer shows **42** °C
